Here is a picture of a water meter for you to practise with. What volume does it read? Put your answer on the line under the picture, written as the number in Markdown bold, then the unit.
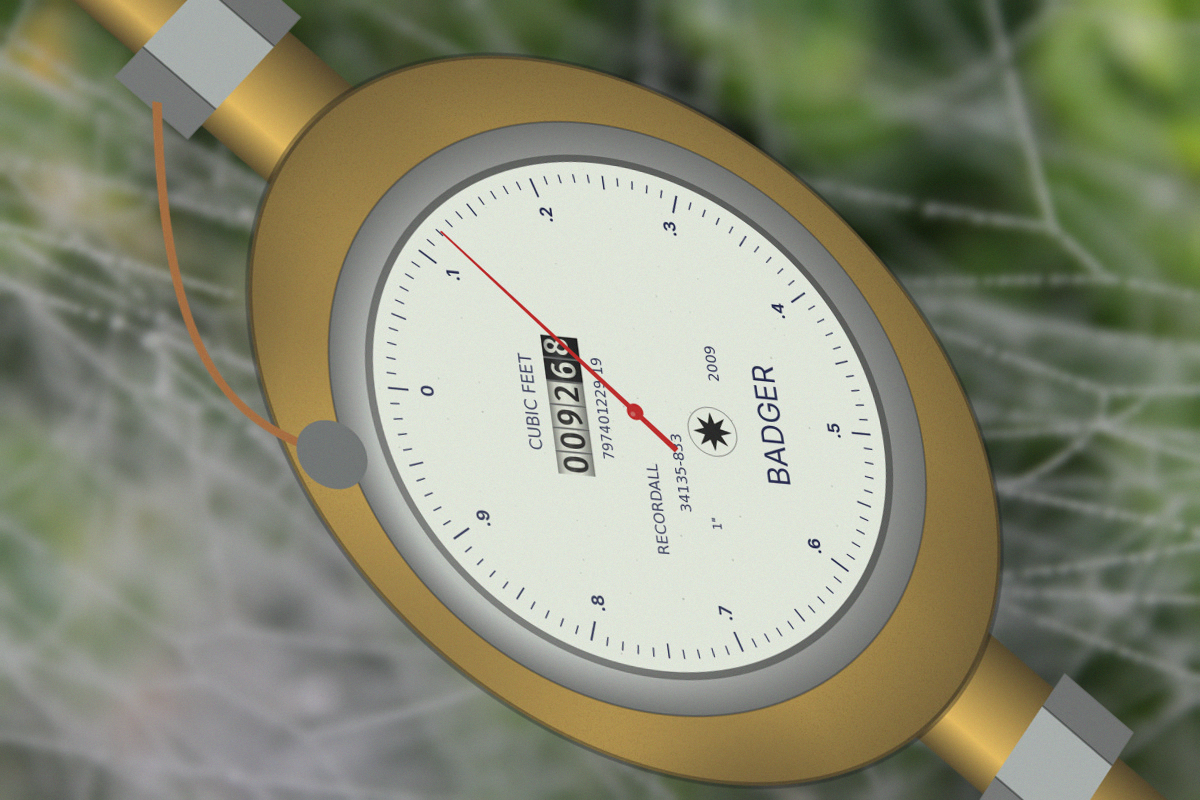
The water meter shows **9268.12** ft³
